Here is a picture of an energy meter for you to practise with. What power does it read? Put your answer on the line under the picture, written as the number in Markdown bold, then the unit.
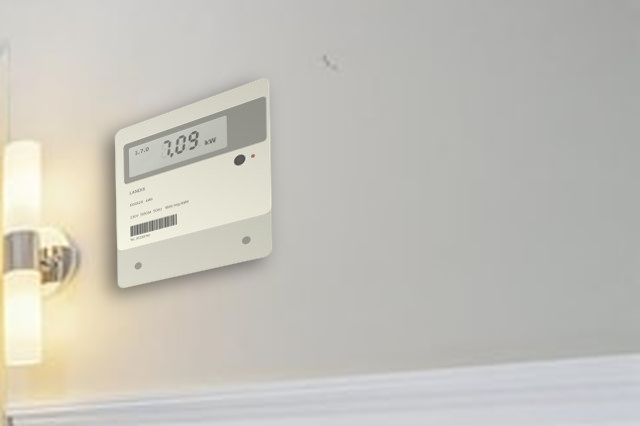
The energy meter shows **7.09** kW
